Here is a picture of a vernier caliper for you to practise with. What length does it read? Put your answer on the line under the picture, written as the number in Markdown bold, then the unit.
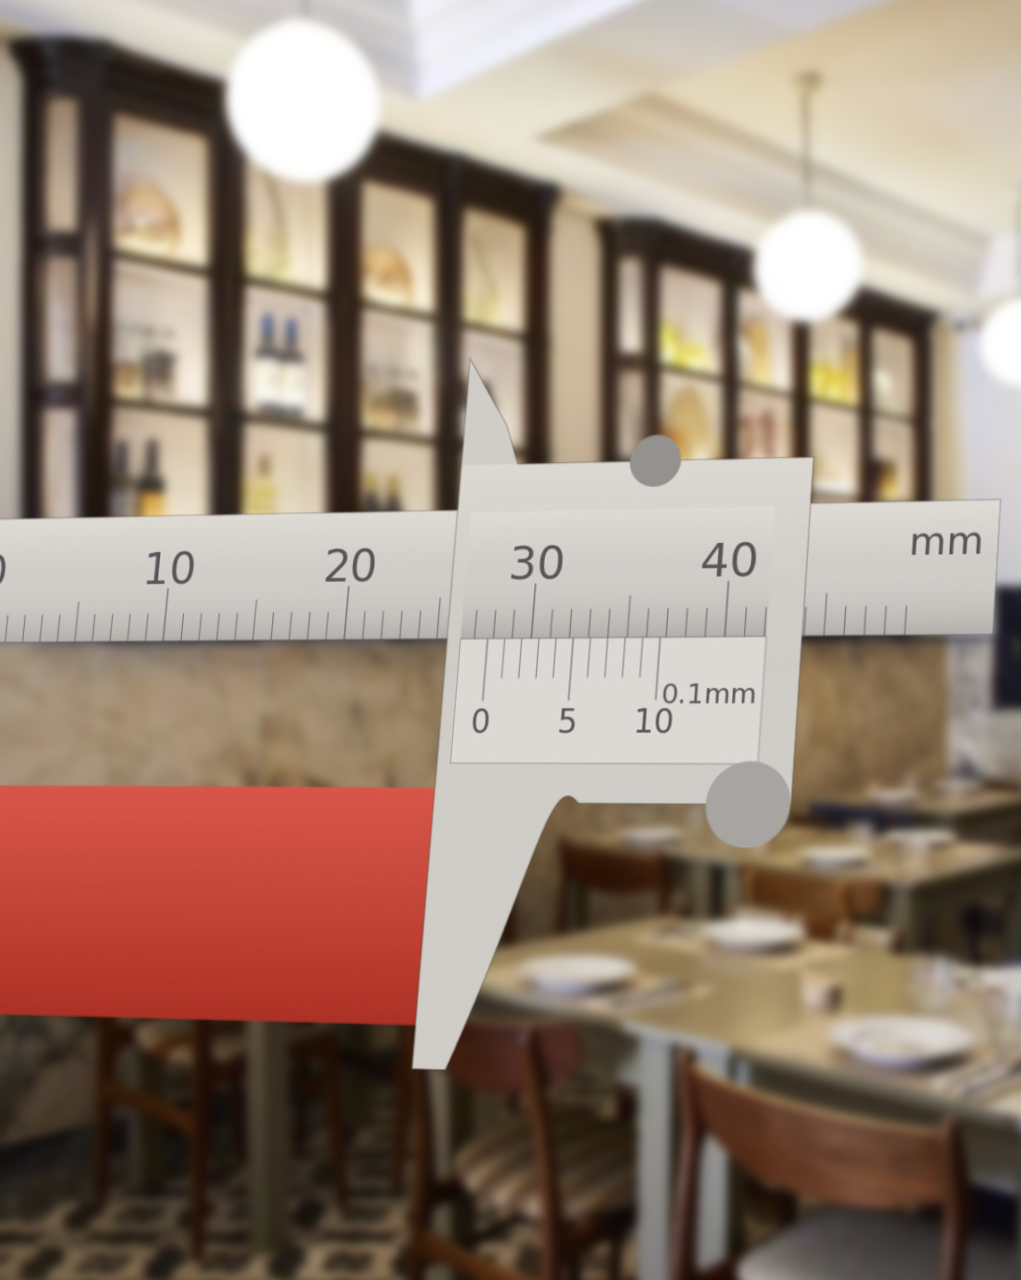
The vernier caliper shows **27.7** mm
